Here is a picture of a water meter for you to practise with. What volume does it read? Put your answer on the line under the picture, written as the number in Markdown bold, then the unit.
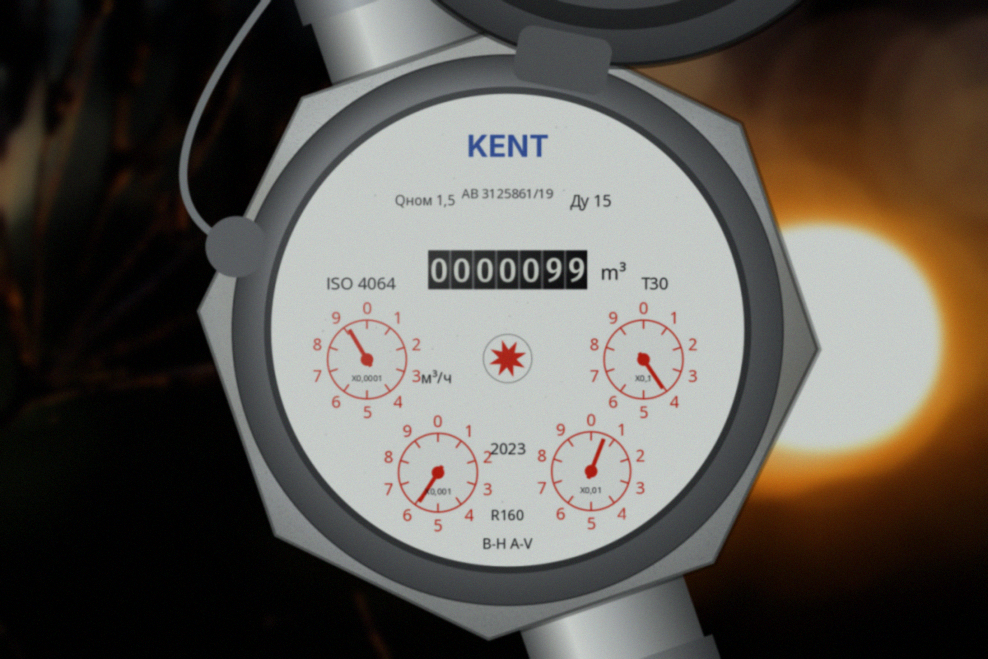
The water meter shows **99.4059** m³
